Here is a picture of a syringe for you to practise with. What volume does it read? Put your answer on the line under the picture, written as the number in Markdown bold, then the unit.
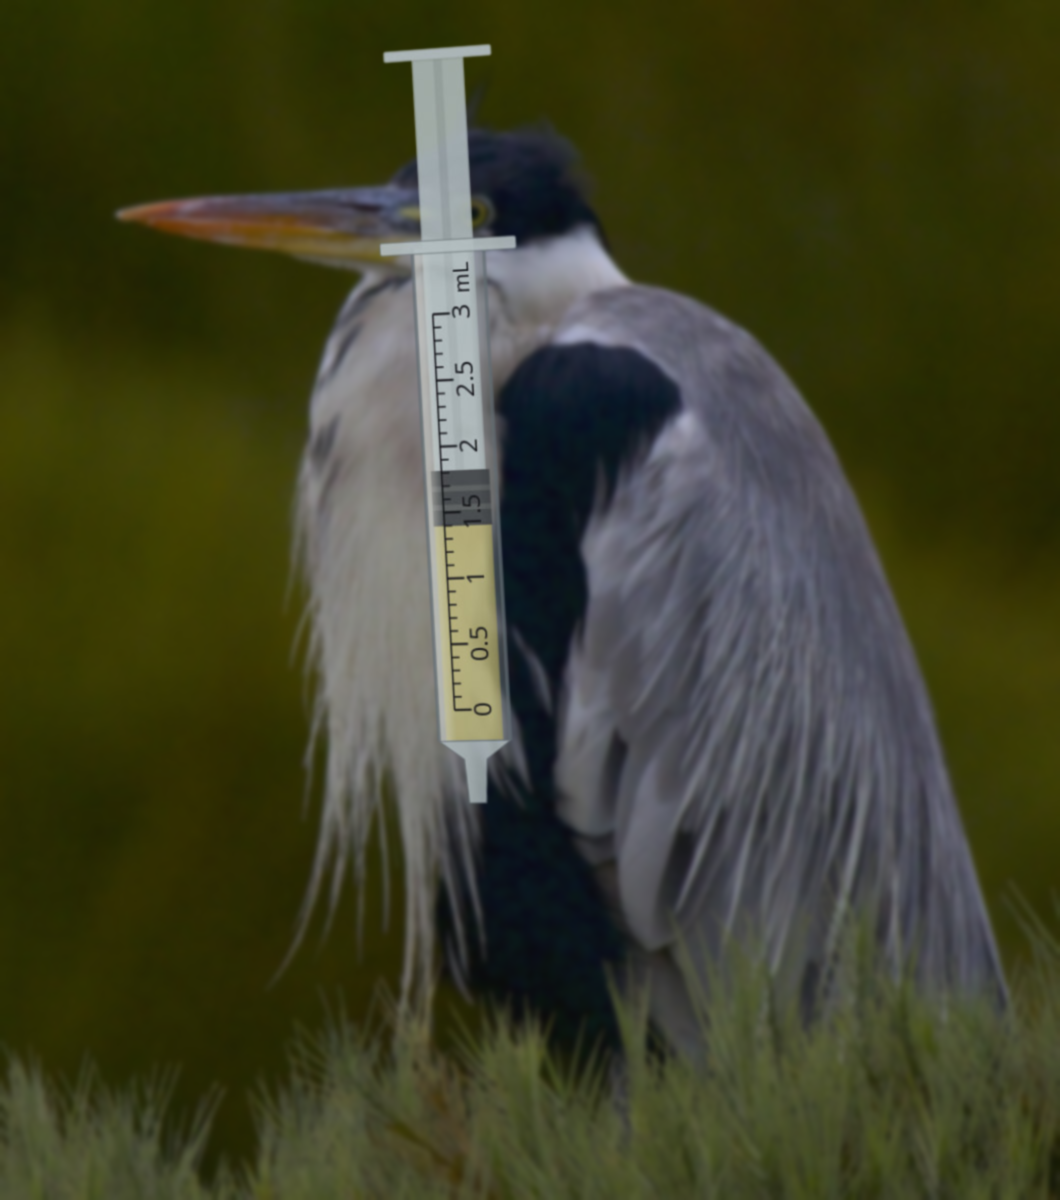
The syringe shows **1.4** mL
